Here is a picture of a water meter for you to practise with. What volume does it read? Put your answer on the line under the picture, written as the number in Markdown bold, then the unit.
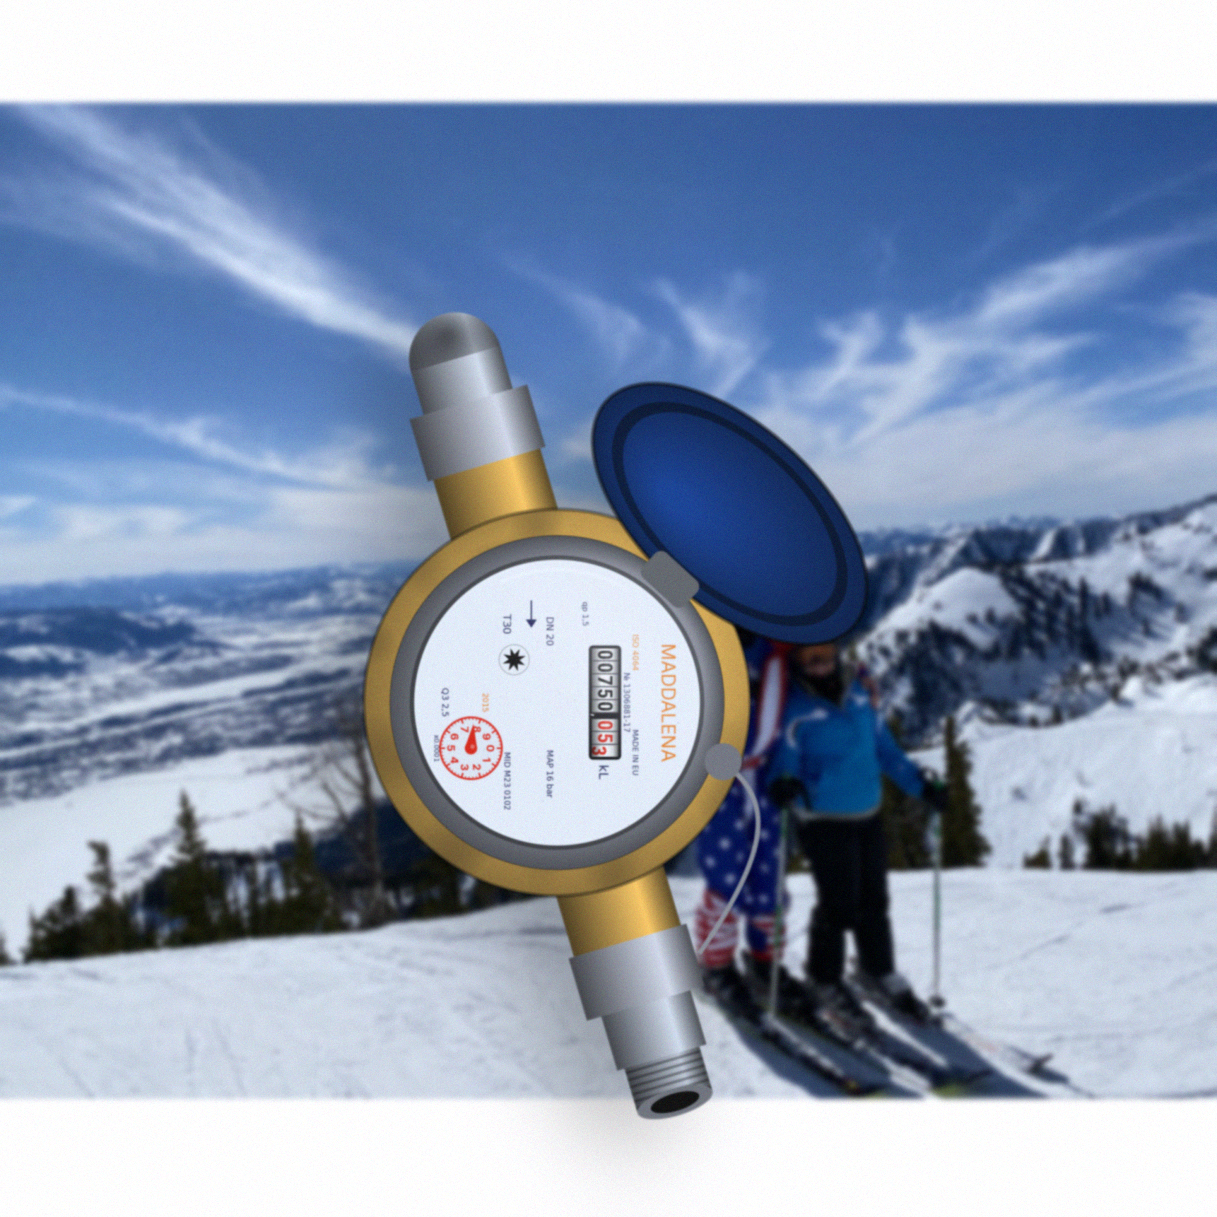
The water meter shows **750.0527** kL
